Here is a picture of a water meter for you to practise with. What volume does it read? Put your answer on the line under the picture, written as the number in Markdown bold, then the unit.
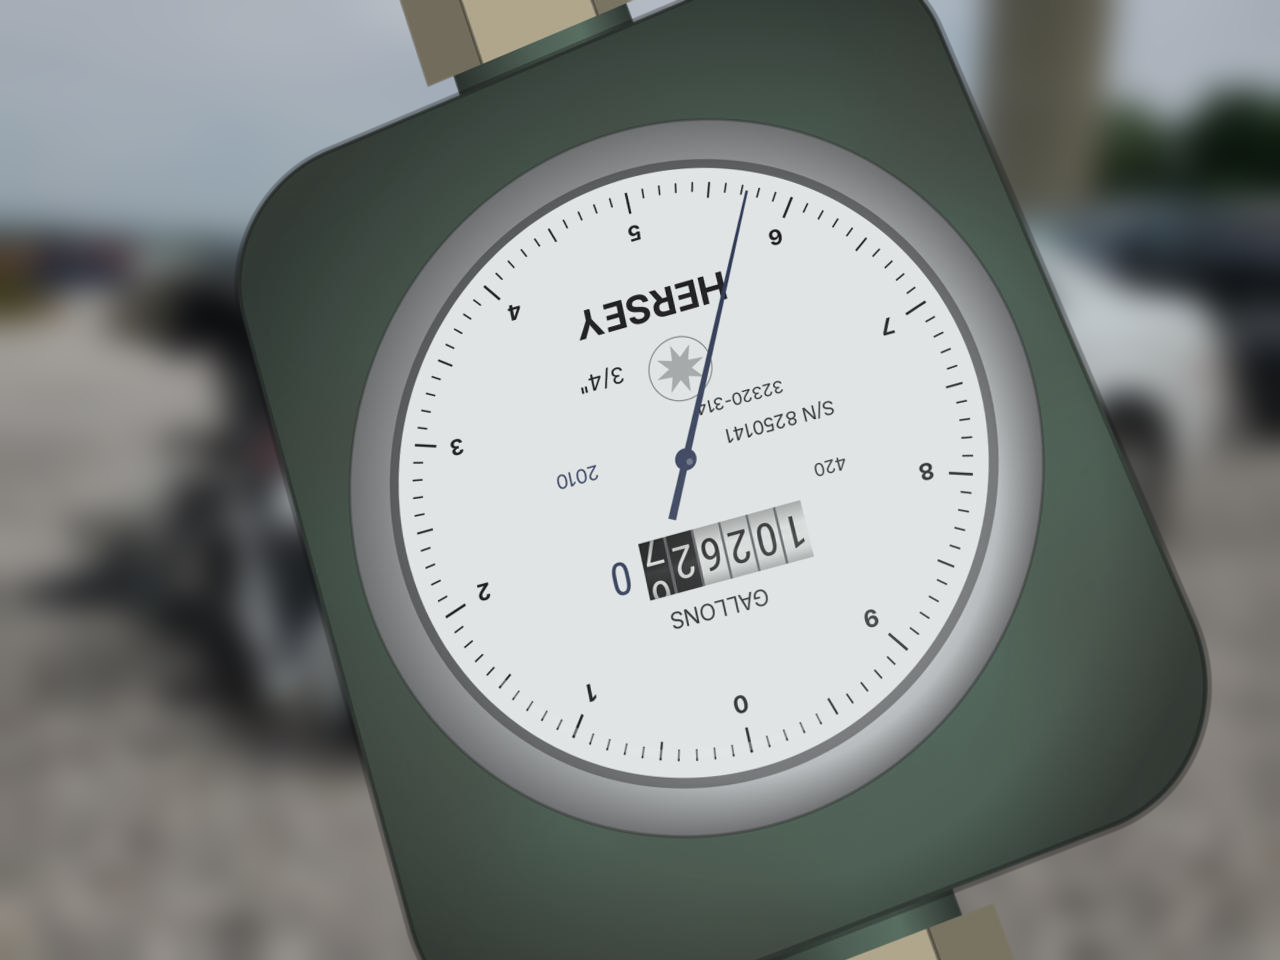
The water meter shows **1026265.7** gal
